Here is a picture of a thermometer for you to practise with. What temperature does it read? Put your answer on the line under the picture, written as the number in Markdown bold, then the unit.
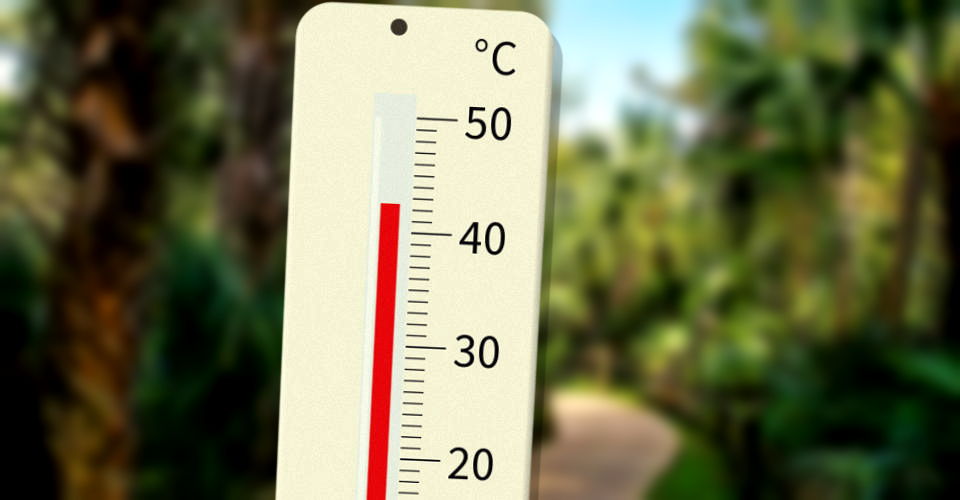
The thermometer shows **42.5** °C
